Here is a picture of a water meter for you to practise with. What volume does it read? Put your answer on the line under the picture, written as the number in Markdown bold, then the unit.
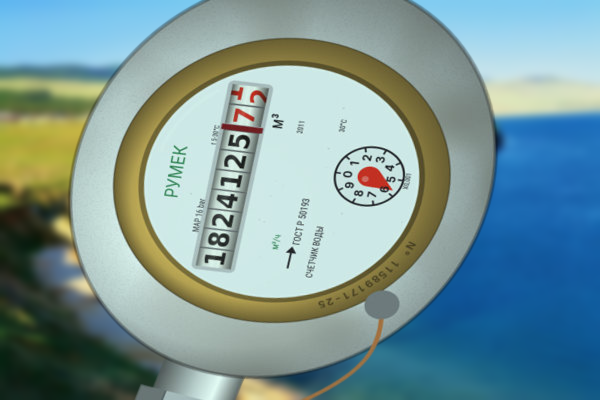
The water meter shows **1824125.715** m³
